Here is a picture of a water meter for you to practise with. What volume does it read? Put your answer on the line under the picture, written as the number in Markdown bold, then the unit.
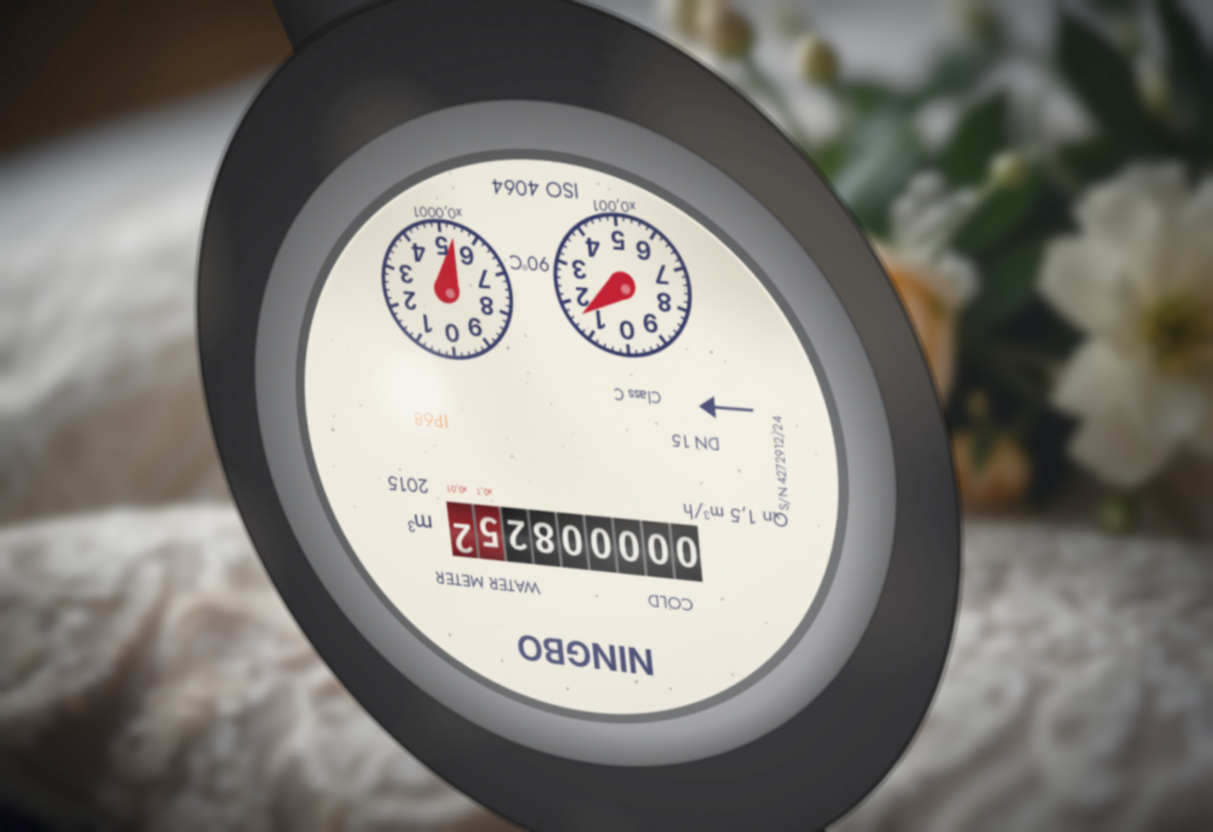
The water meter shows **82.5215** m³
